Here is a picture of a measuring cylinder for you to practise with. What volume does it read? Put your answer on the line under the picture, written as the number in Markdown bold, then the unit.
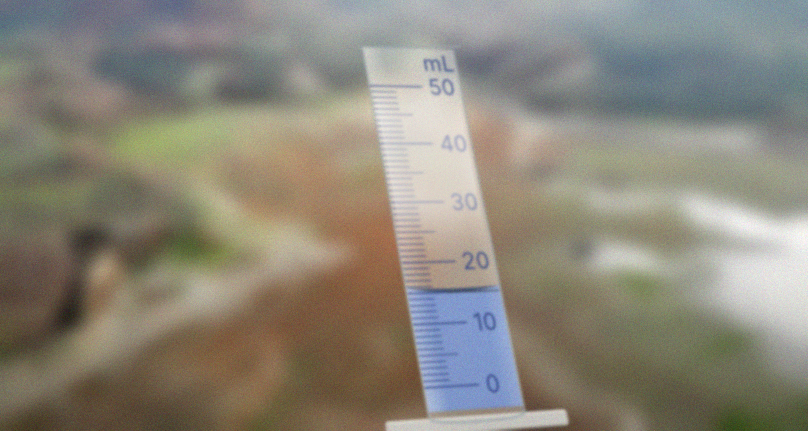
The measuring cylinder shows **15** mL
